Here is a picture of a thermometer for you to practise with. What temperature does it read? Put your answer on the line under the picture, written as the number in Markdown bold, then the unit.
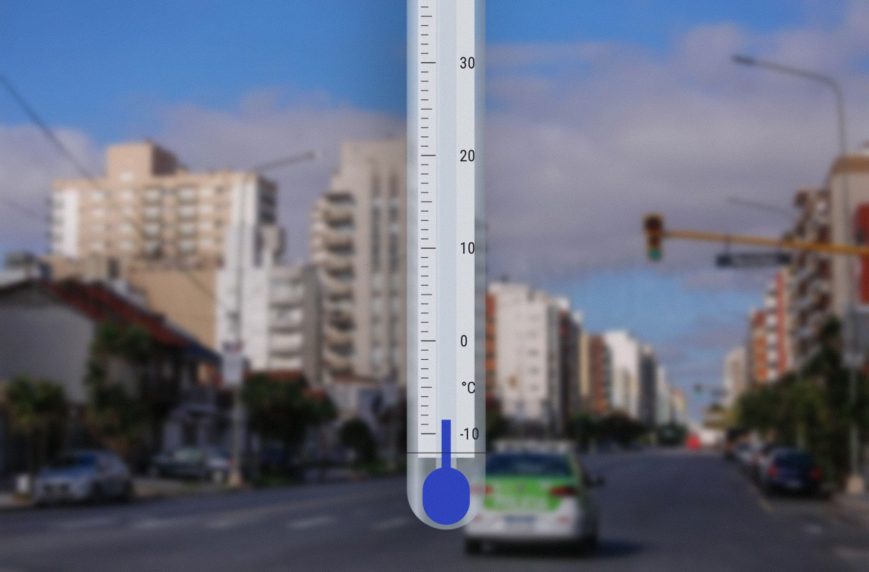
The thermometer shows **-8.5** °C
